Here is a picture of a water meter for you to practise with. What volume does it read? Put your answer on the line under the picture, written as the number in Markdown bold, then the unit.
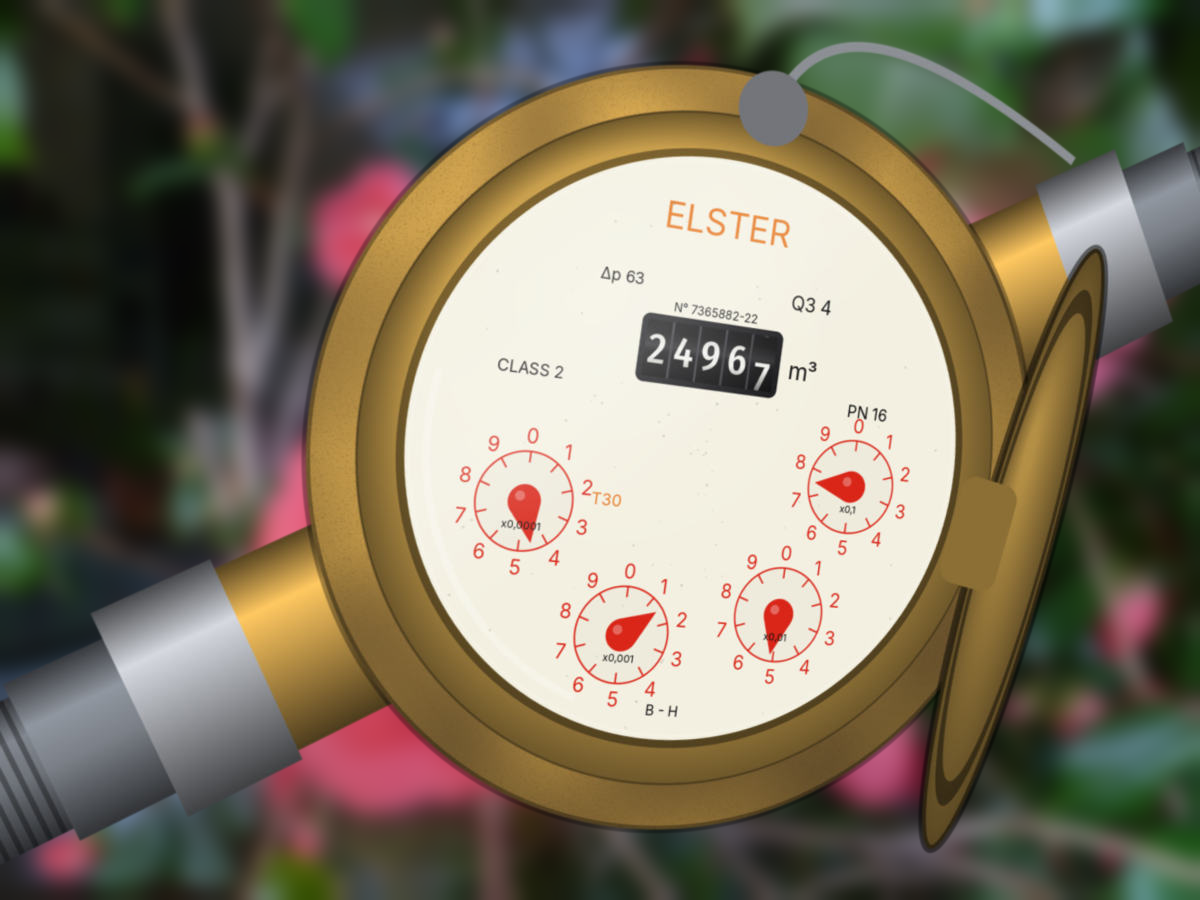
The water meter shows **24966.7514** m³
